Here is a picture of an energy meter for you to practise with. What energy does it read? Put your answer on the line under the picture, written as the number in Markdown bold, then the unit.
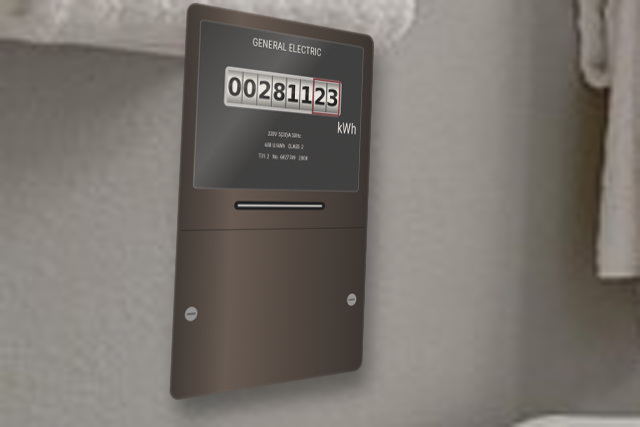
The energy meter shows **2811.23** kWh
